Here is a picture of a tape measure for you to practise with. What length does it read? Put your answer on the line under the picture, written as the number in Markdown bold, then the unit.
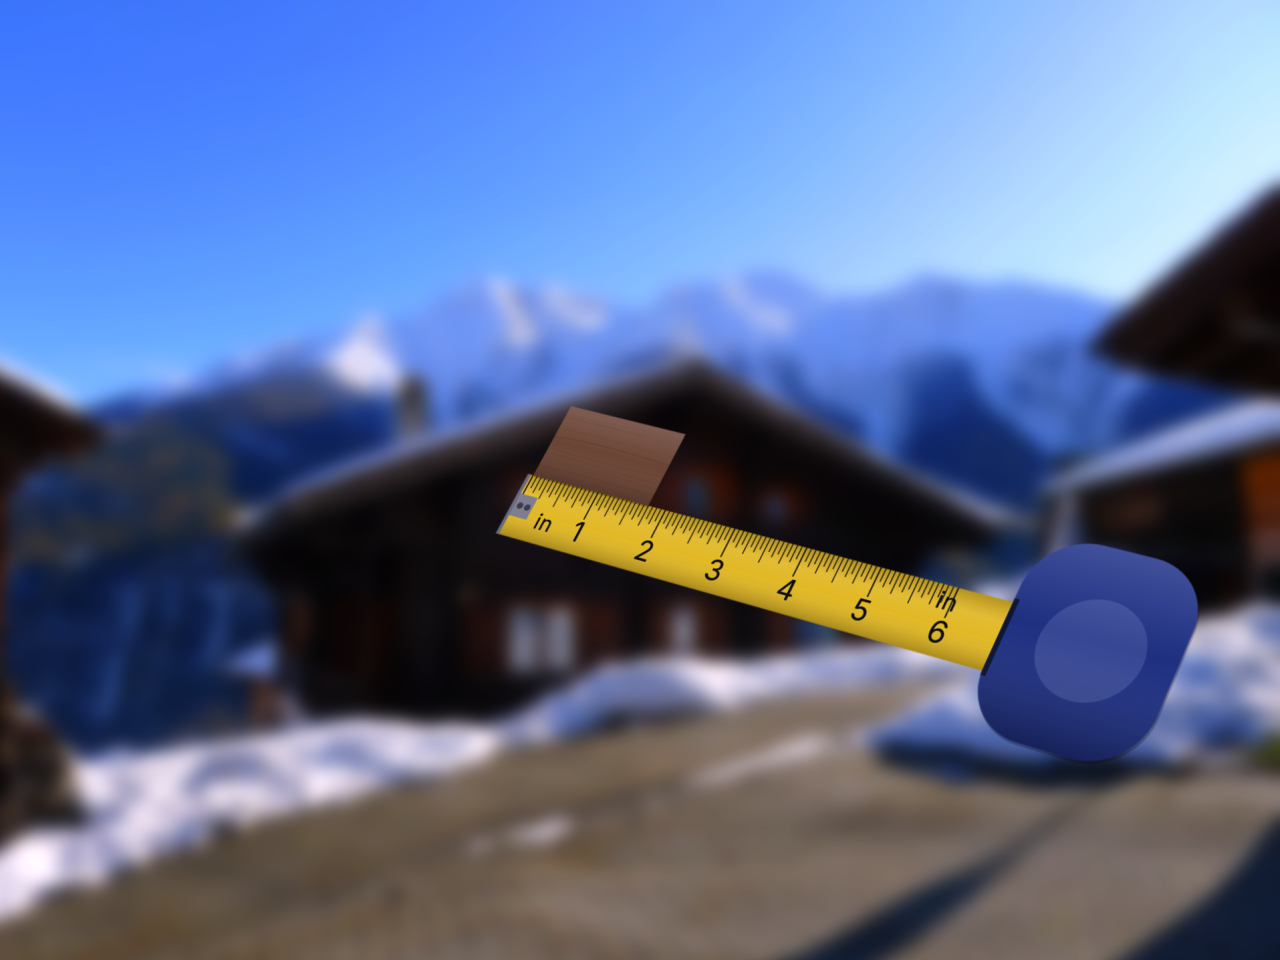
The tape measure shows **1.75** in
